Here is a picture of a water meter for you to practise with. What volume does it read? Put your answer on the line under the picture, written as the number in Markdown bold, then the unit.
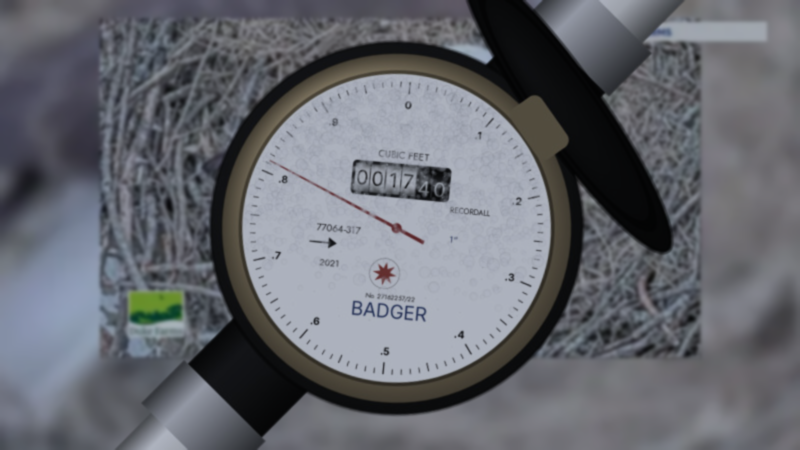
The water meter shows **1739.81** ft³
